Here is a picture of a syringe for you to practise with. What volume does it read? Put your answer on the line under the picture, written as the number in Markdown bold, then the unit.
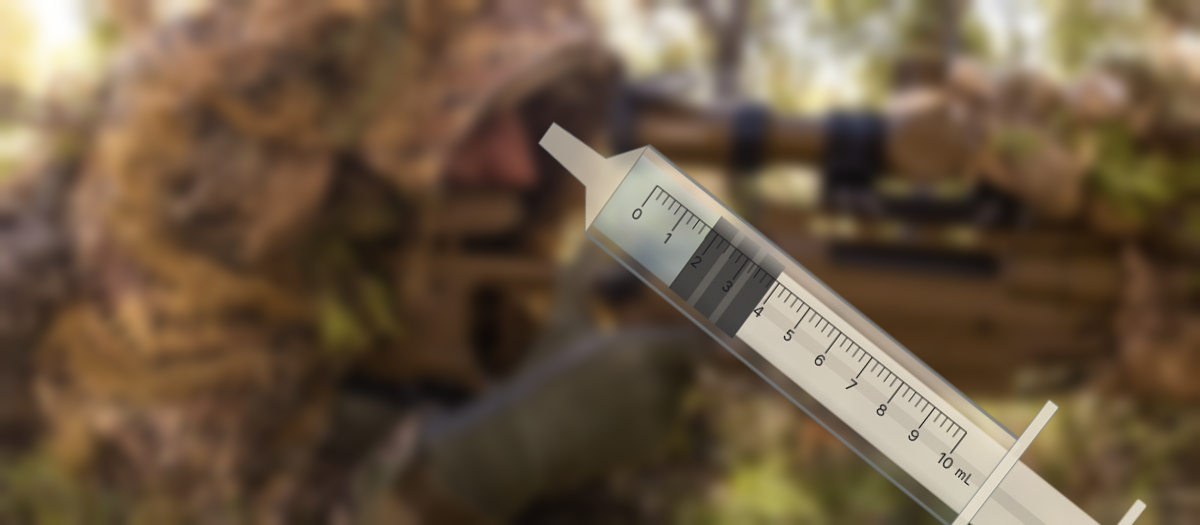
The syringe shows **1.8** mL
